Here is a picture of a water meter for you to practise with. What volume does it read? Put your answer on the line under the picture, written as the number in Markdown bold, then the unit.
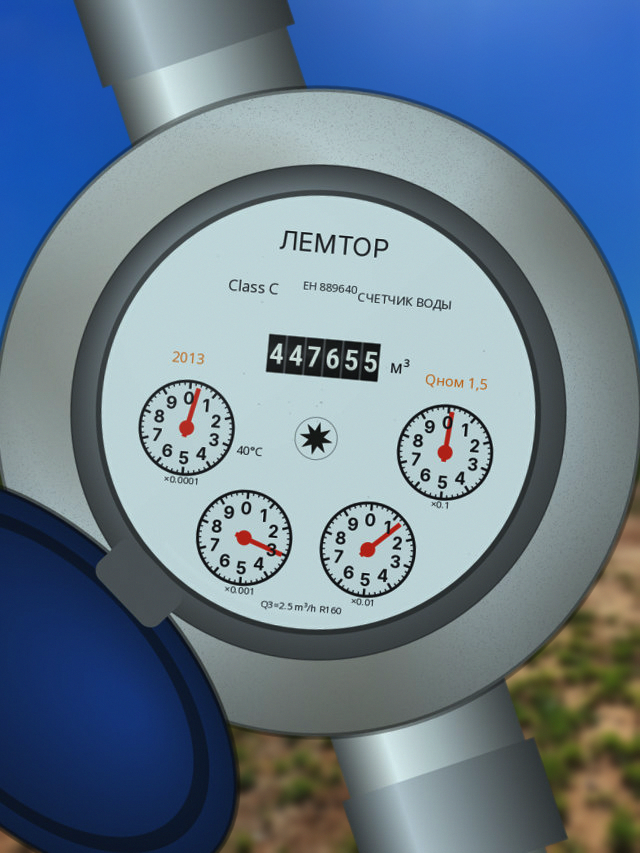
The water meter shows **447655.0130** m³
